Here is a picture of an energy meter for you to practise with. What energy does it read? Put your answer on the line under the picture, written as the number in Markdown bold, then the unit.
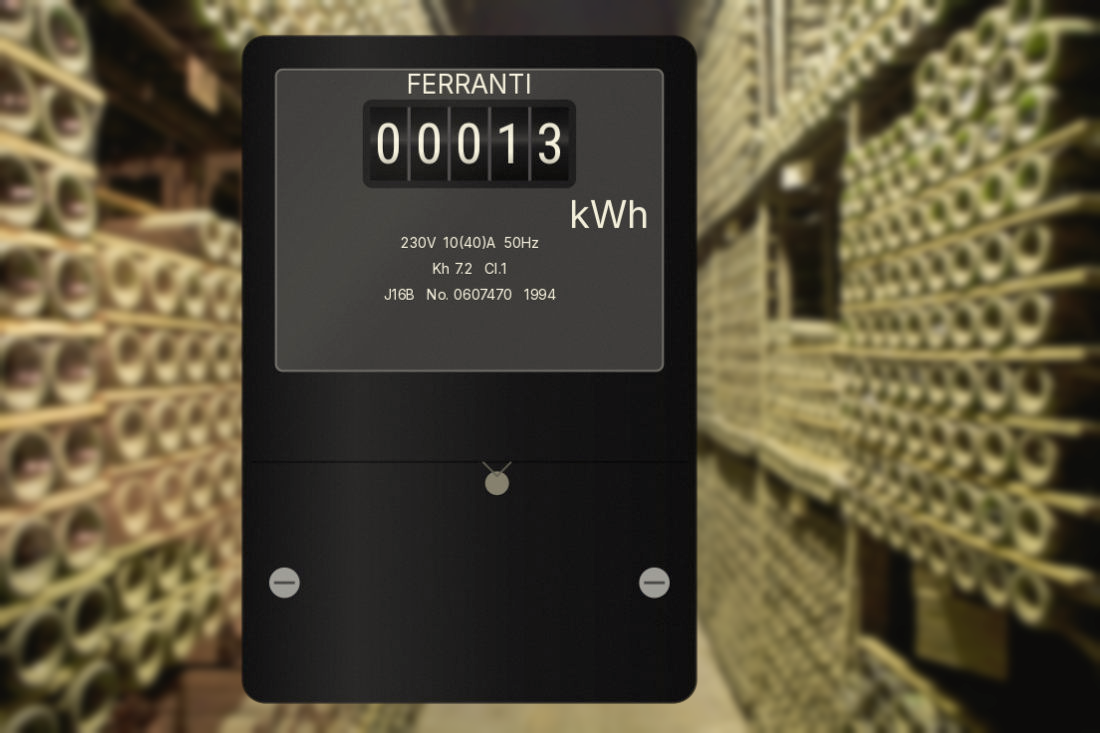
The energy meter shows **13** kWh
